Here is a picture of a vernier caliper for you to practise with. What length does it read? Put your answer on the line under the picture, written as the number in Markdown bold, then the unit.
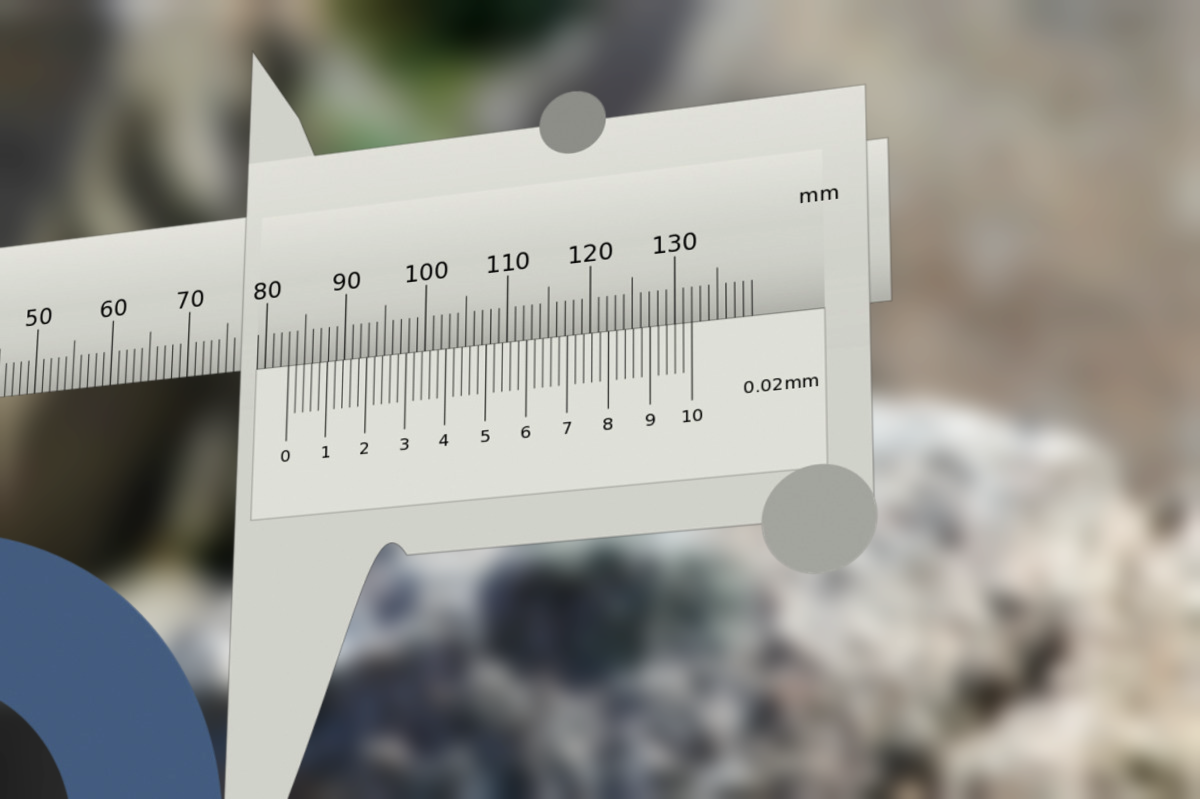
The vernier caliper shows **83.0** mm
